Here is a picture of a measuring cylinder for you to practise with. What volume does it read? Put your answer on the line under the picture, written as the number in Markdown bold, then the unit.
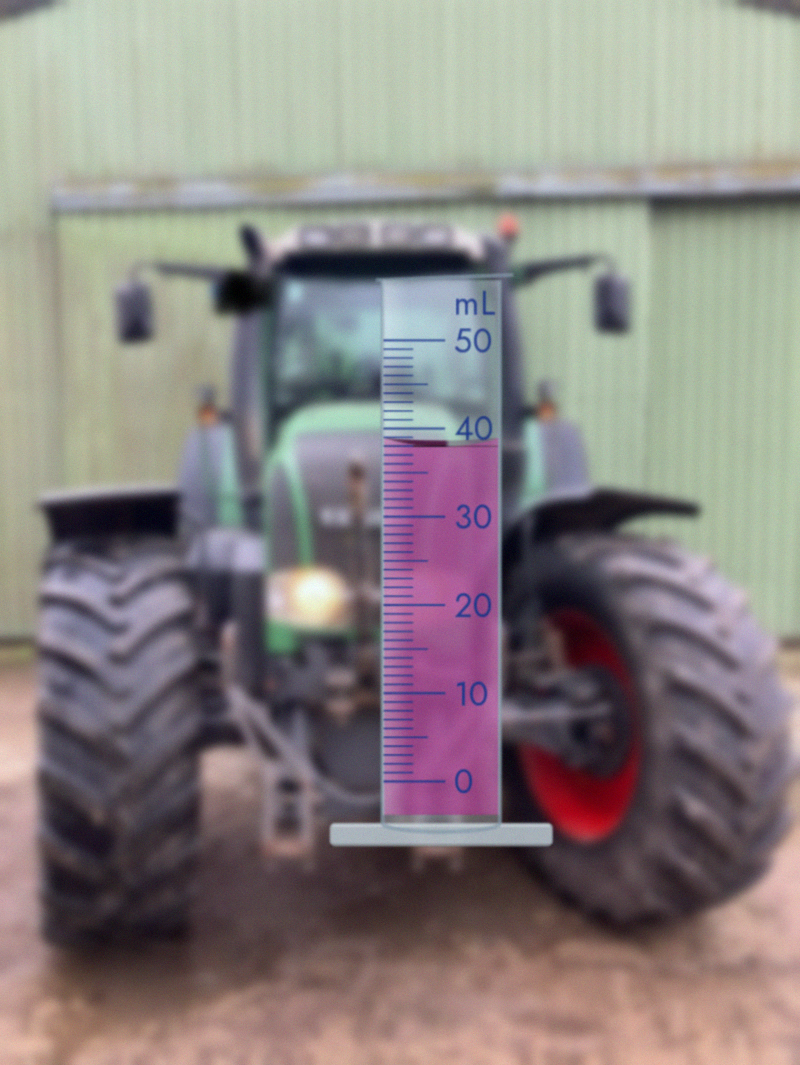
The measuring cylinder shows **38** mL
